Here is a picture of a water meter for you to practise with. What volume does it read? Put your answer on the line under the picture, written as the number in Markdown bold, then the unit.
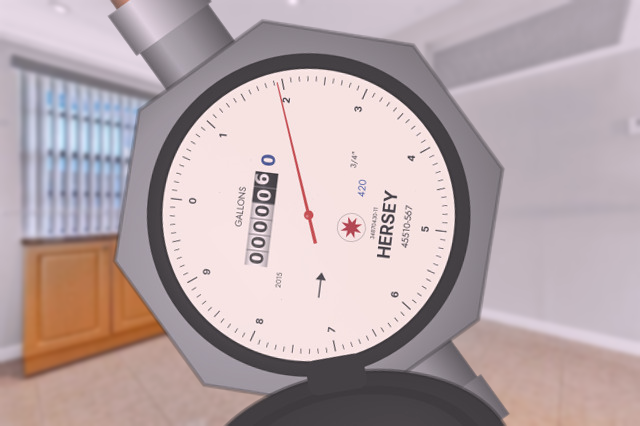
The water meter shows **61.9** gal
